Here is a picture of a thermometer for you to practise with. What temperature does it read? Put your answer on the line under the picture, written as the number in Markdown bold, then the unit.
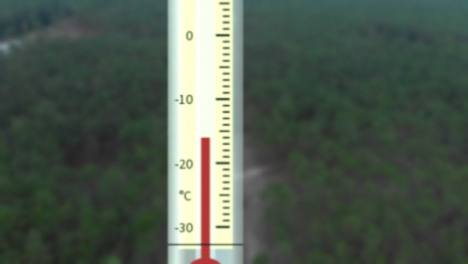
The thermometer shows **-16** °C
